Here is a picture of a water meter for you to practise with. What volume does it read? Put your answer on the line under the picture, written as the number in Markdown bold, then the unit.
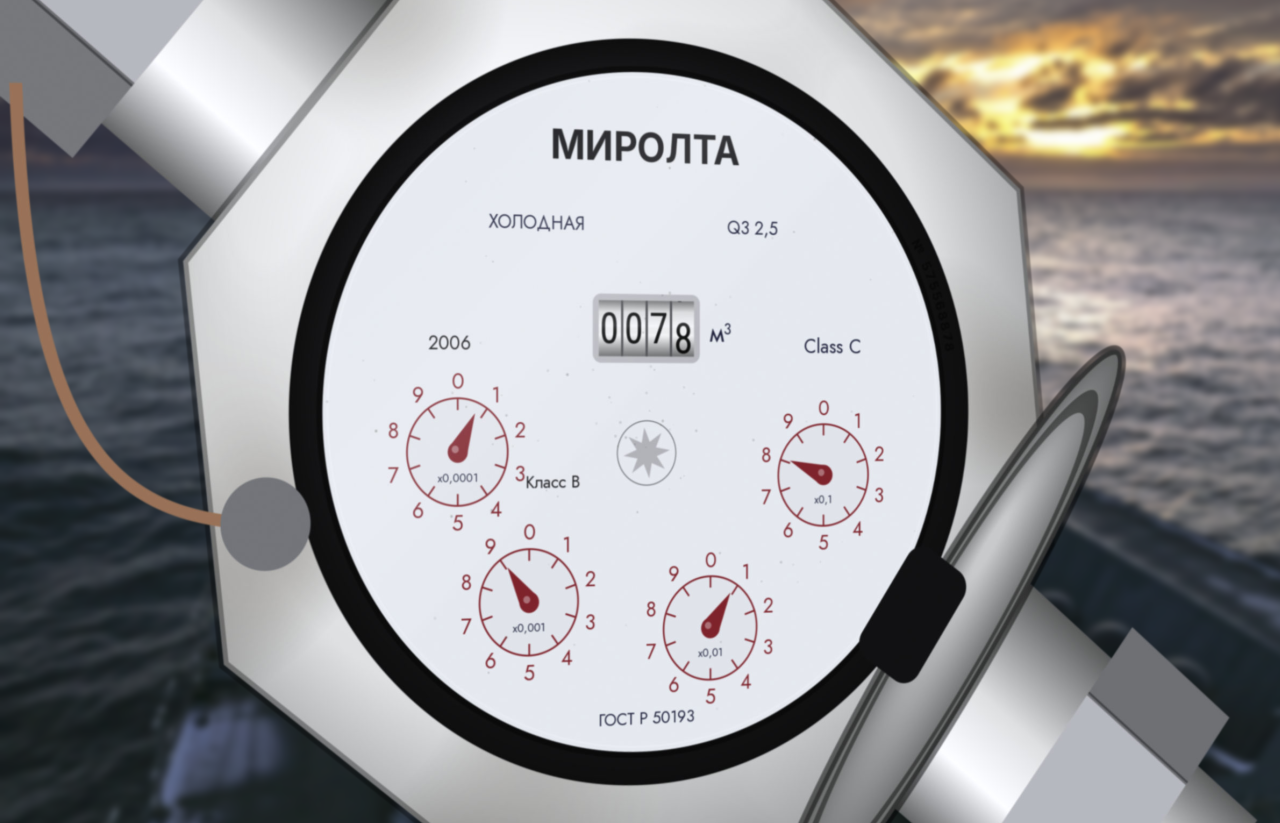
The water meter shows **77.8090** m³
